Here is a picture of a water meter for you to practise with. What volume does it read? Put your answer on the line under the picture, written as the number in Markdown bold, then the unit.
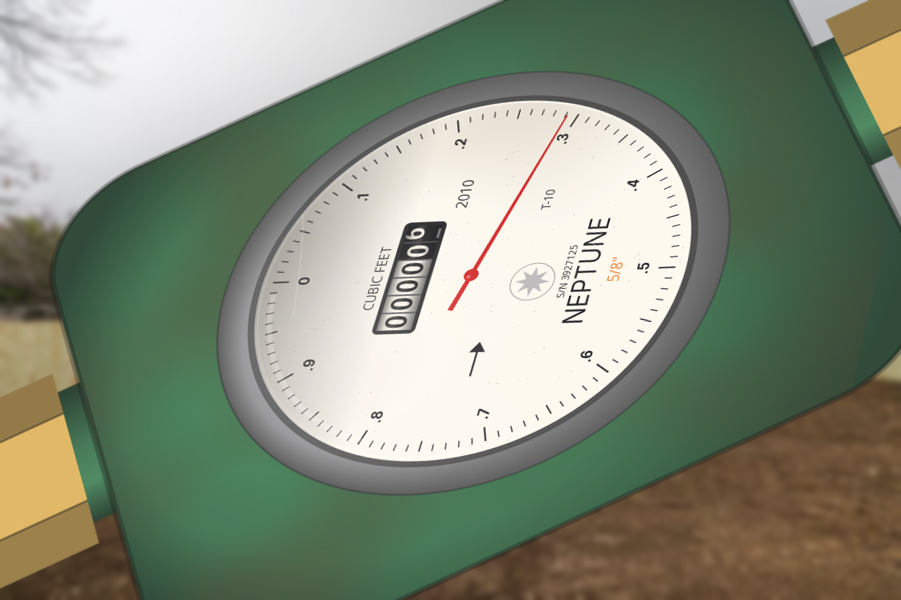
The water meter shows **6.29** ft³
